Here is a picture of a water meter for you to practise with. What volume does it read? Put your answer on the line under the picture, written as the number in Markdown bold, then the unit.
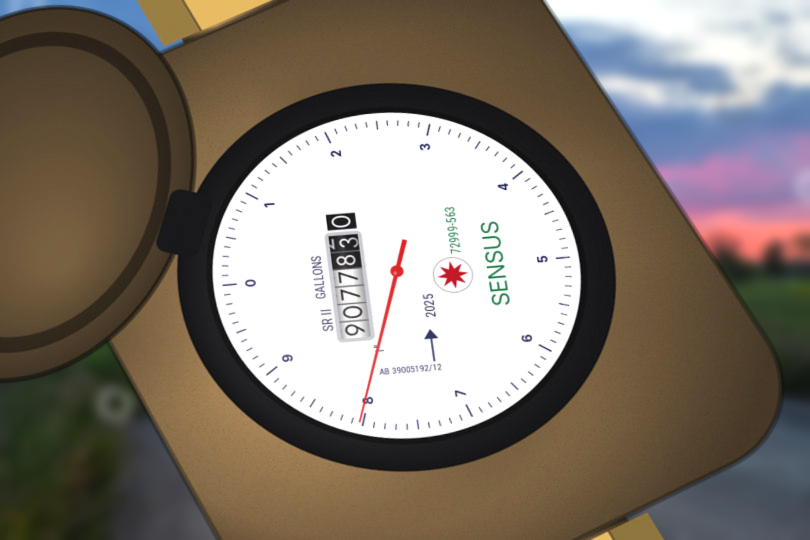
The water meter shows **9077828.0** gal
